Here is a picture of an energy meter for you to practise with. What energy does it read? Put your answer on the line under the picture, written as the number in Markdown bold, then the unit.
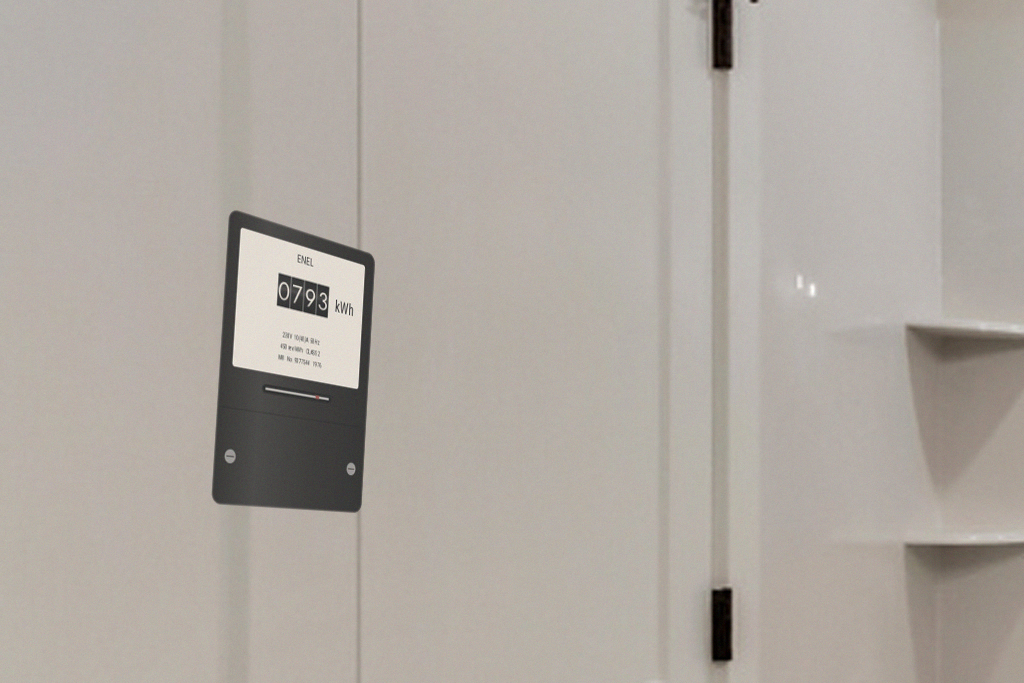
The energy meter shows **793** kWh
